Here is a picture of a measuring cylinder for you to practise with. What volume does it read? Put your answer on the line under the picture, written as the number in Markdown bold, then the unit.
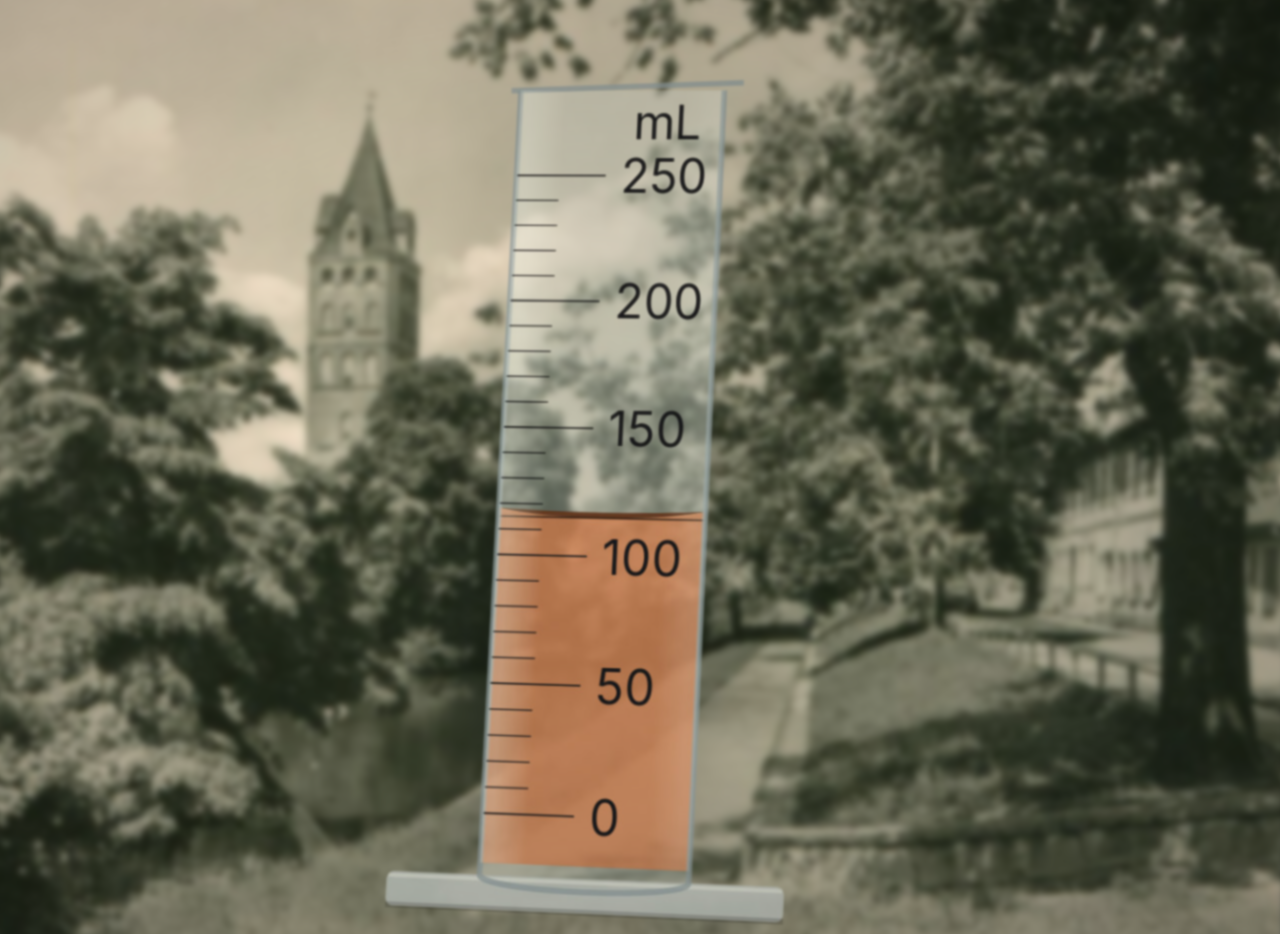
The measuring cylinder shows **115** mL
